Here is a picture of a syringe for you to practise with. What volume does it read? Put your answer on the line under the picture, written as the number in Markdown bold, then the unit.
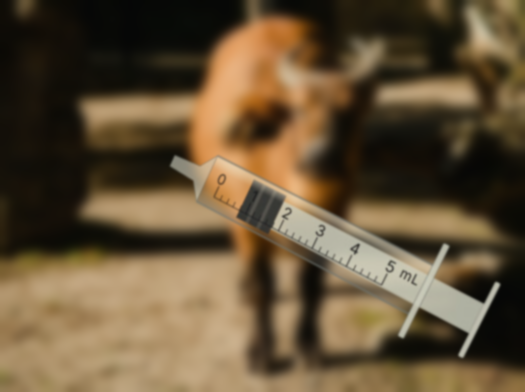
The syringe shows **0.8** mL
